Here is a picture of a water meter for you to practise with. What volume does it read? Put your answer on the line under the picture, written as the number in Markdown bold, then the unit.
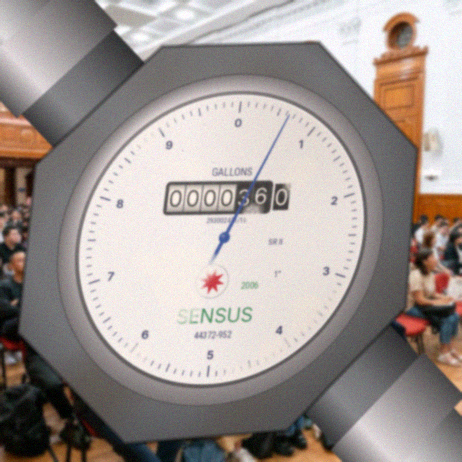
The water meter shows **360.6** gal
